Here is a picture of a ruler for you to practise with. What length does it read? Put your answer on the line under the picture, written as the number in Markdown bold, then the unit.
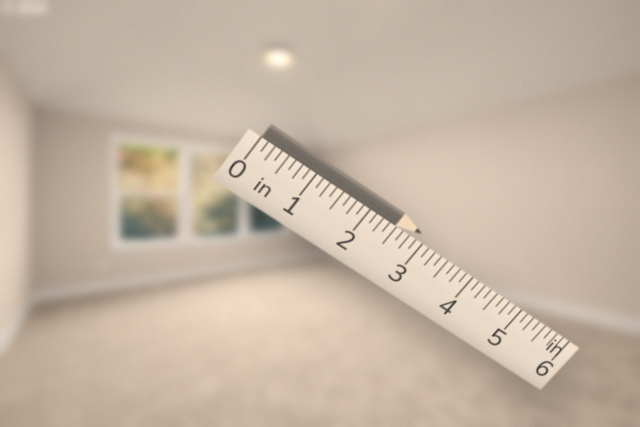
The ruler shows **2.875** in
